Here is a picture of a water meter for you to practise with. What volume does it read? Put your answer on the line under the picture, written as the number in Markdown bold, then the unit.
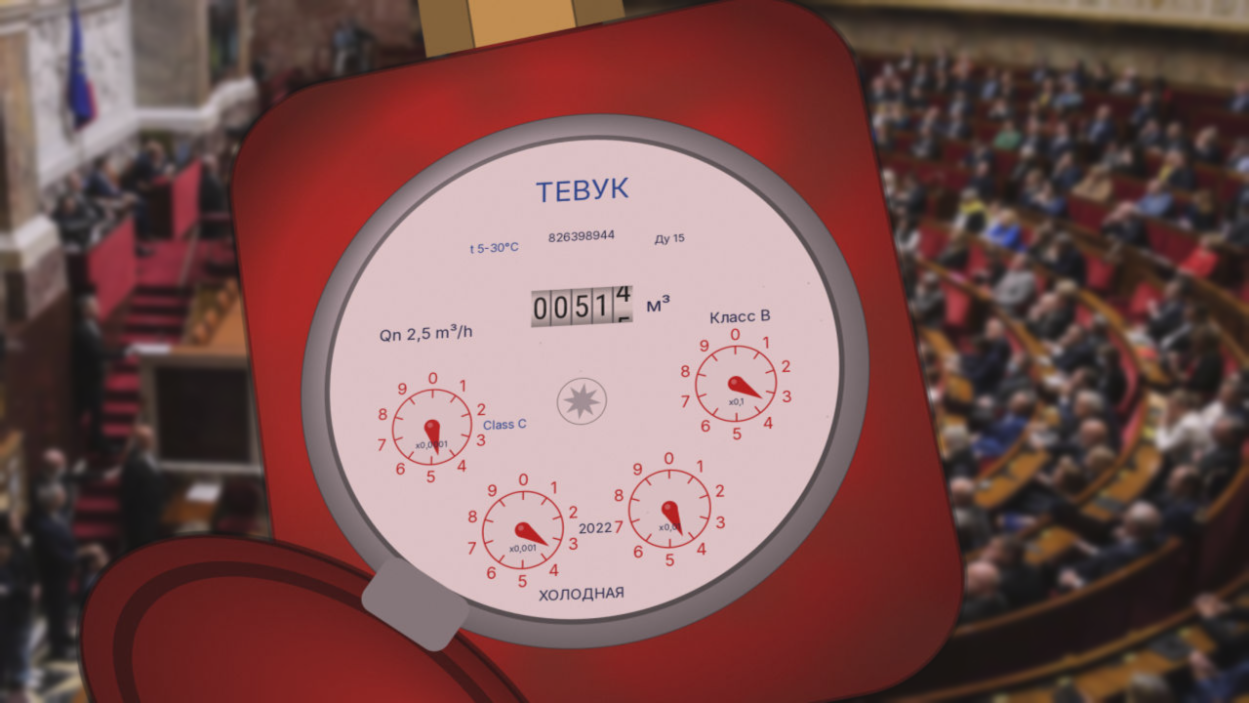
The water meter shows **514.3434** m³
